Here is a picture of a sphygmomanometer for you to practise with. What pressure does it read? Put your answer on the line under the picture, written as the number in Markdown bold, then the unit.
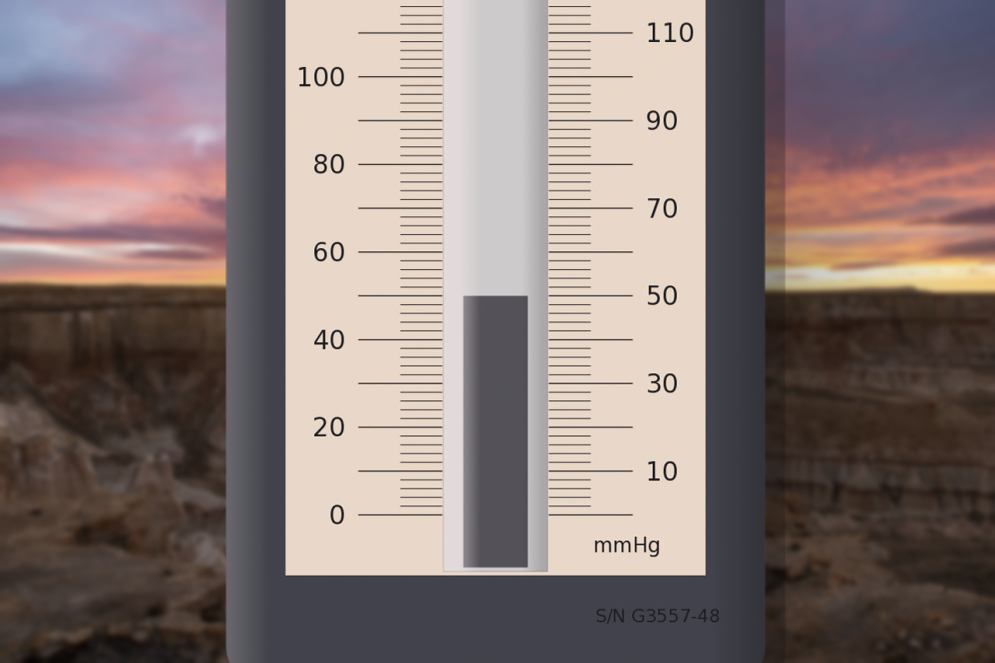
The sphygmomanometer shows **50** mmHg
